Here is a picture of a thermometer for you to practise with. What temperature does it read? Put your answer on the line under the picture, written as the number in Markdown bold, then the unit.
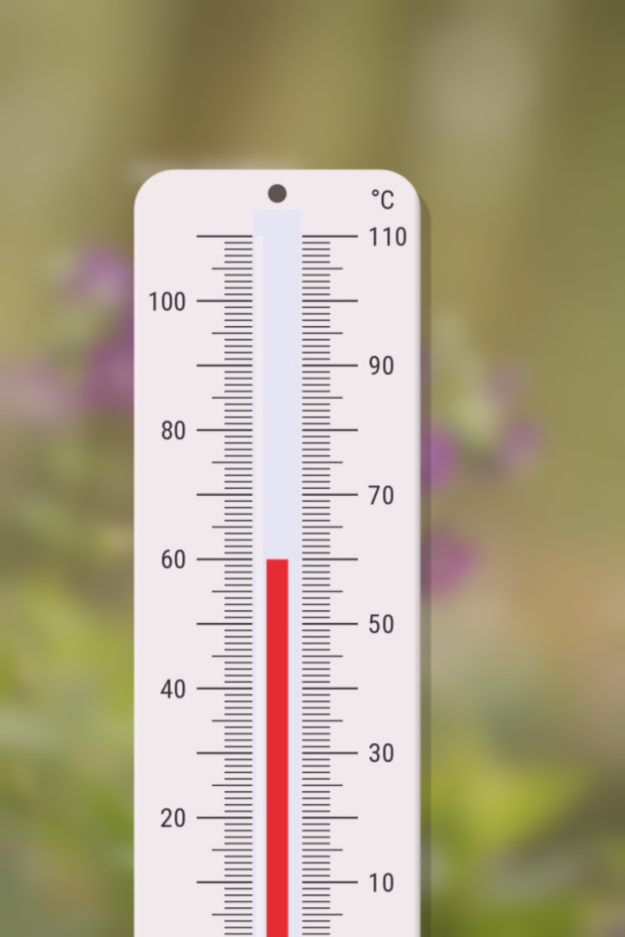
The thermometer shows **60** °C
